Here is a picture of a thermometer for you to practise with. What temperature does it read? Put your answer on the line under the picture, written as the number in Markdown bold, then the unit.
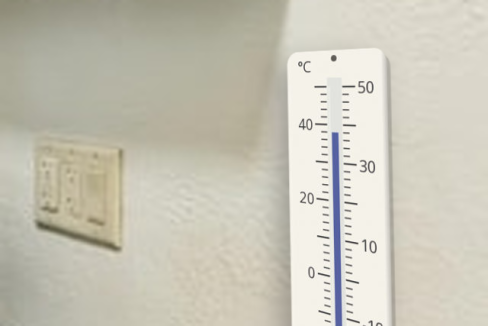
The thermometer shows **38** °C
